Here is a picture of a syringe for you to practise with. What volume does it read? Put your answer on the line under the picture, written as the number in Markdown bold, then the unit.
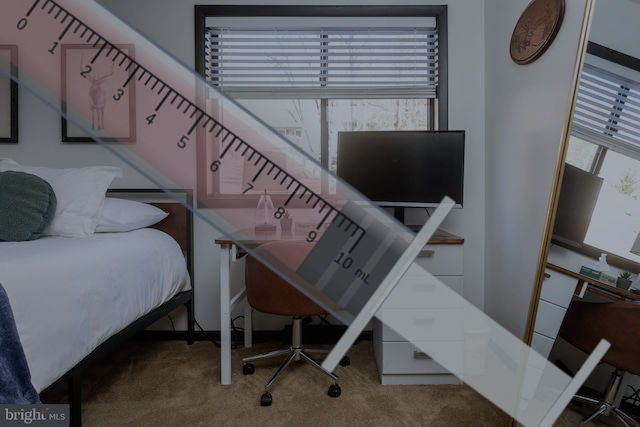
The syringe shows **9.2** mL
